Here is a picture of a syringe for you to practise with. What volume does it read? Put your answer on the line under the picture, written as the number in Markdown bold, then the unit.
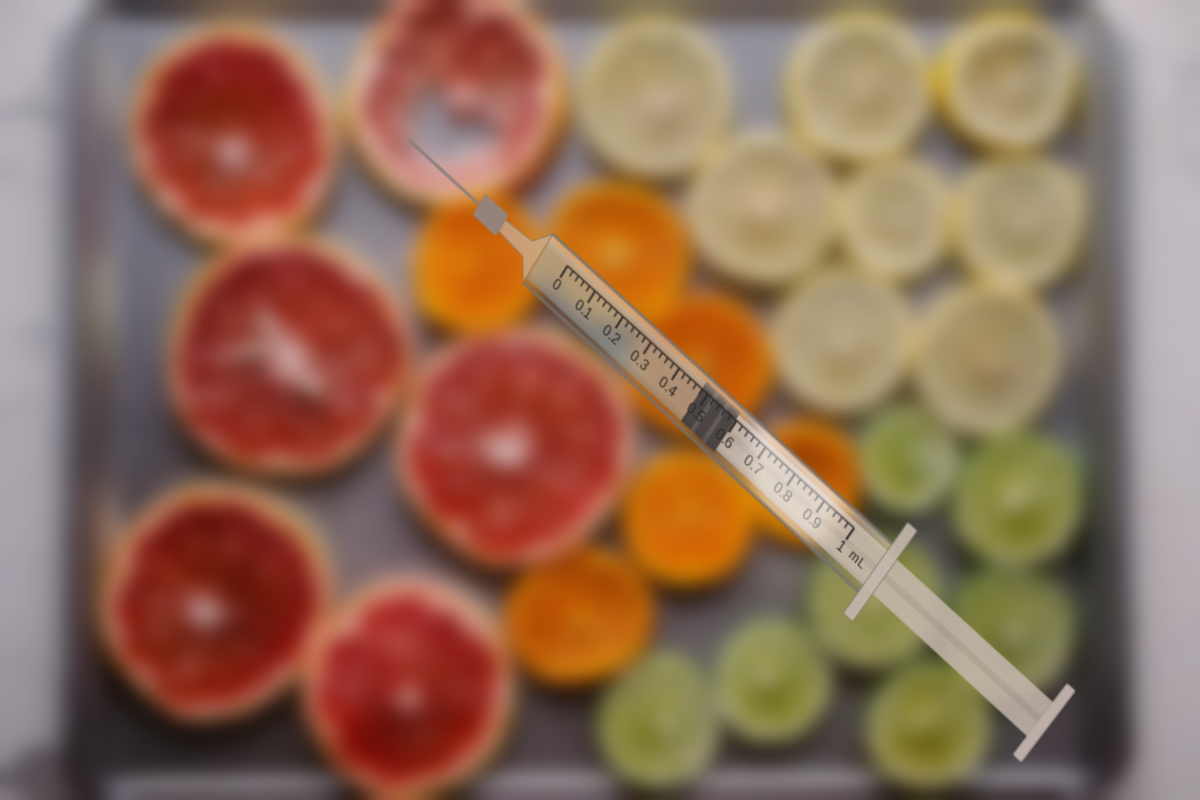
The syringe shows **0.48** mL
